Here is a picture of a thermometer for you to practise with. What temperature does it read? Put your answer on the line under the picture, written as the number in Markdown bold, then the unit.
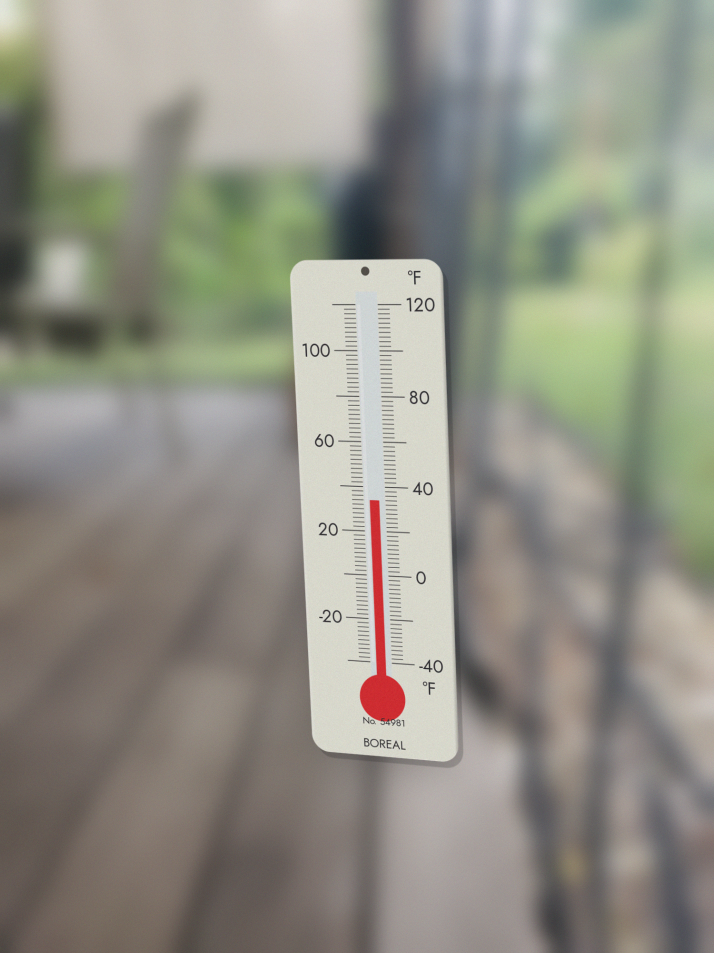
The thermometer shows **34** °F
